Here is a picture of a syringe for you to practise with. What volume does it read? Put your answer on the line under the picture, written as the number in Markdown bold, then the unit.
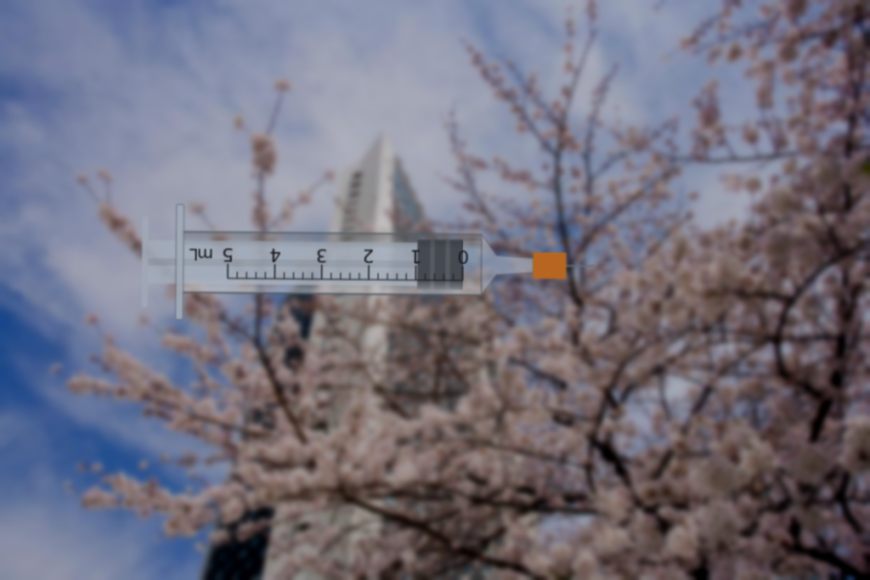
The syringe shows **0** mL
